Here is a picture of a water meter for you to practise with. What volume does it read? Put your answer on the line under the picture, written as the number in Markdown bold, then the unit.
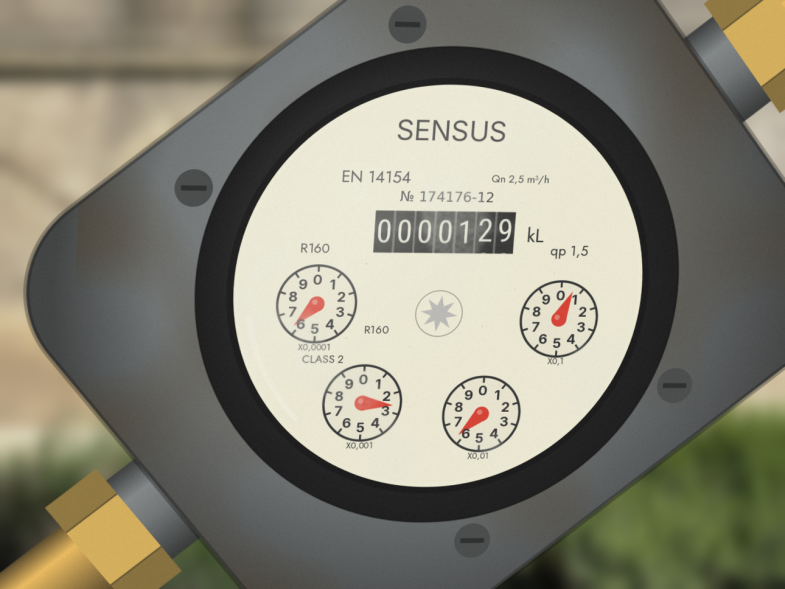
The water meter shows **129.0626** kL
